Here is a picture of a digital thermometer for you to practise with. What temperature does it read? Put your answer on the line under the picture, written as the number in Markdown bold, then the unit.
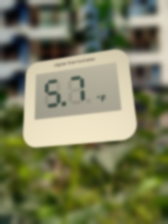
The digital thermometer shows **5.7** °F
